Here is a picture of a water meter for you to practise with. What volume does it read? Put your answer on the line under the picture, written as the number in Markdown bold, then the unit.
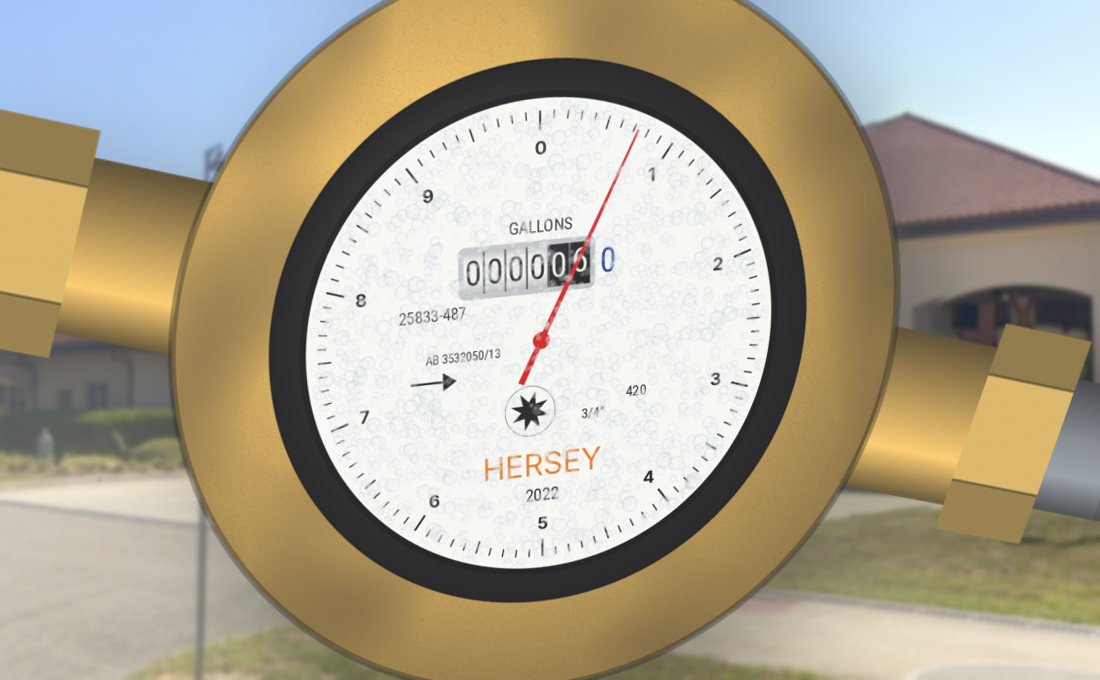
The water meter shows **60.7** gal
